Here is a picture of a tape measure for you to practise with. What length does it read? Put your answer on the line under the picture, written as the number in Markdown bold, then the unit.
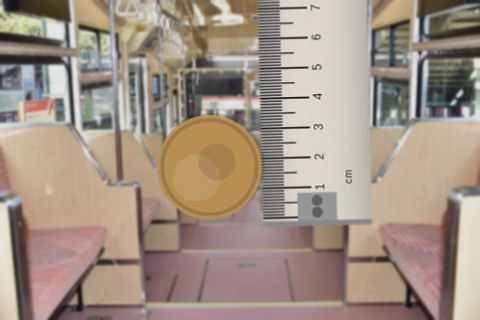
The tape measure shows **3.5** cm
